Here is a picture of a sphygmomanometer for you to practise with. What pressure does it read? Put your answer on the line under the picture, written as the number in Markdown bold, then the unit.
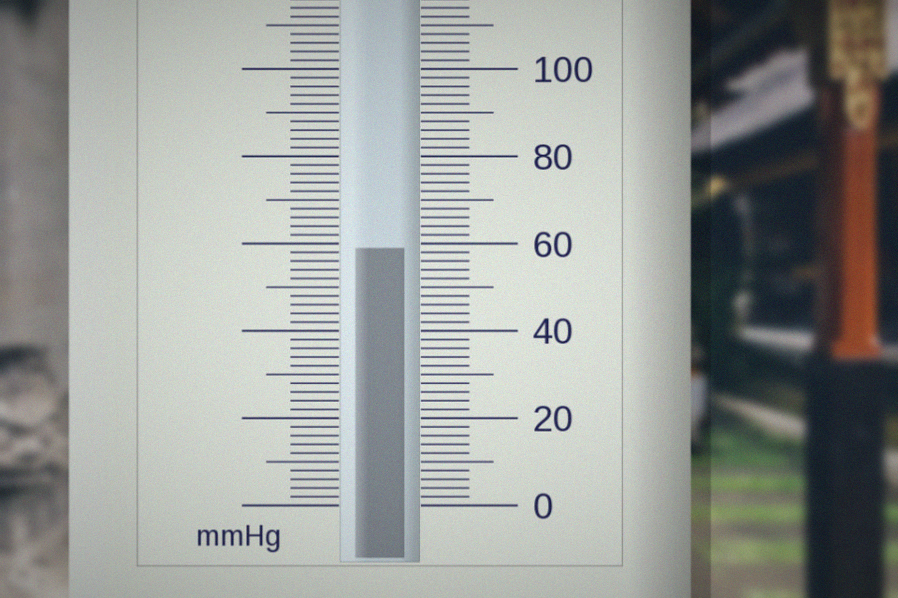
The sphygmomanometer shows **59** mmHg
